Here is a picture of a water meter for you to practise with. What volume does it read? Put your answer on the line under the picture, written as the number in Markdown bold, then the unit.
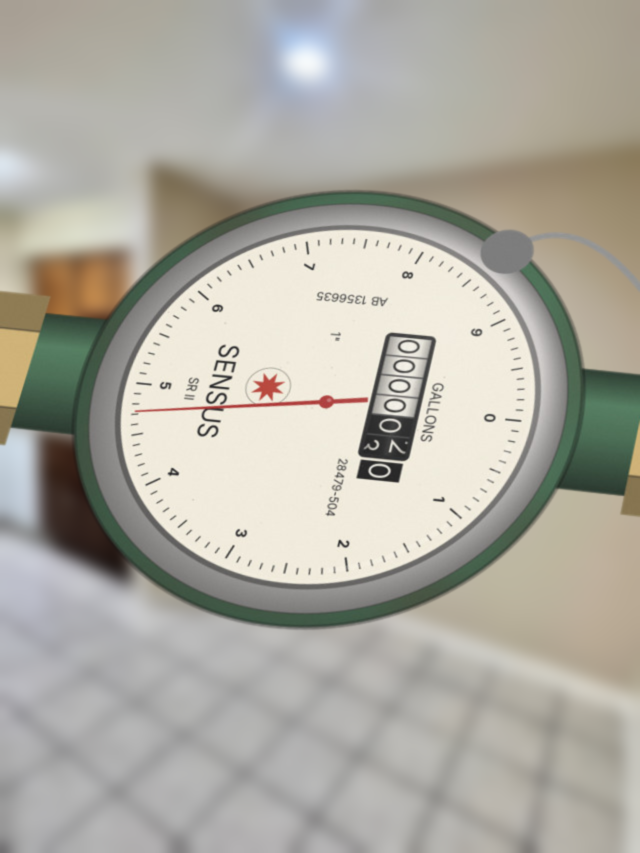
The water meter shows **24.7** gal
